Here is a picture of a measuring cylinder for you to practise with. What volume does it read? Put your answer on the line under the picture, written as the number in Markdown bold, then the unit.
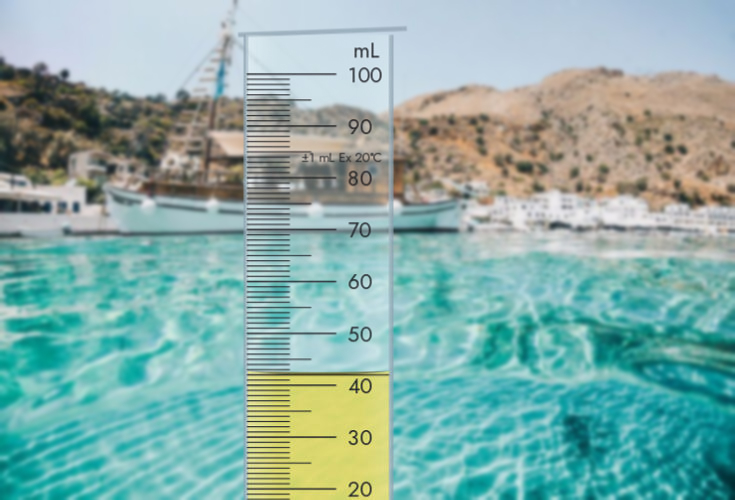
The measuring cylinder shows **42** mL
